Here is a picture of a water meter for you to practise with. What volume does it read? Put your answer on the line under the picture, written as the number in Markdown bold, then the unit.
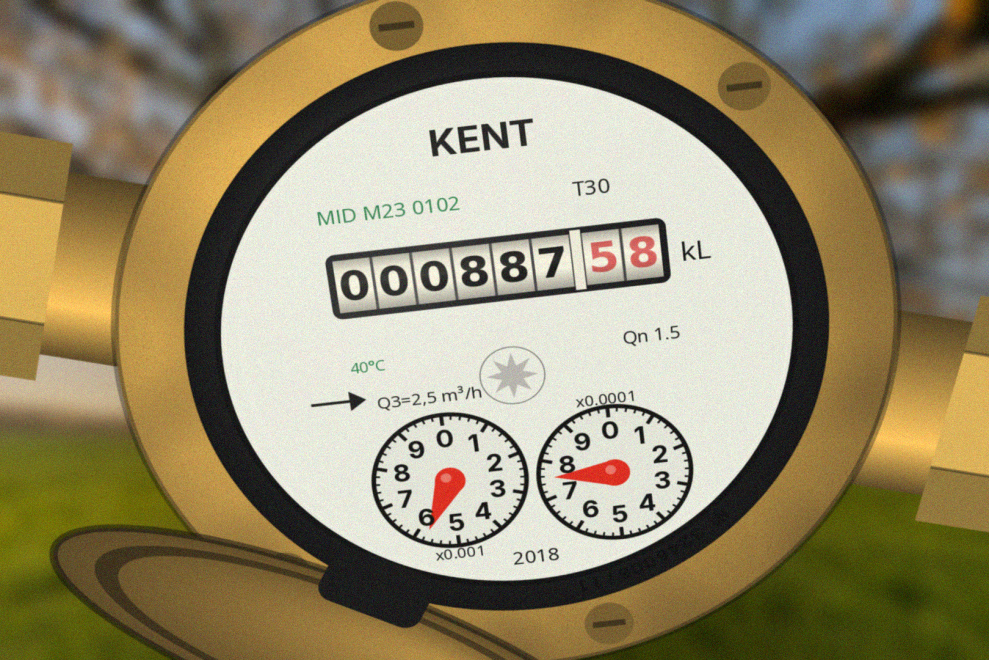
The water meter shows **887.5857** kL
